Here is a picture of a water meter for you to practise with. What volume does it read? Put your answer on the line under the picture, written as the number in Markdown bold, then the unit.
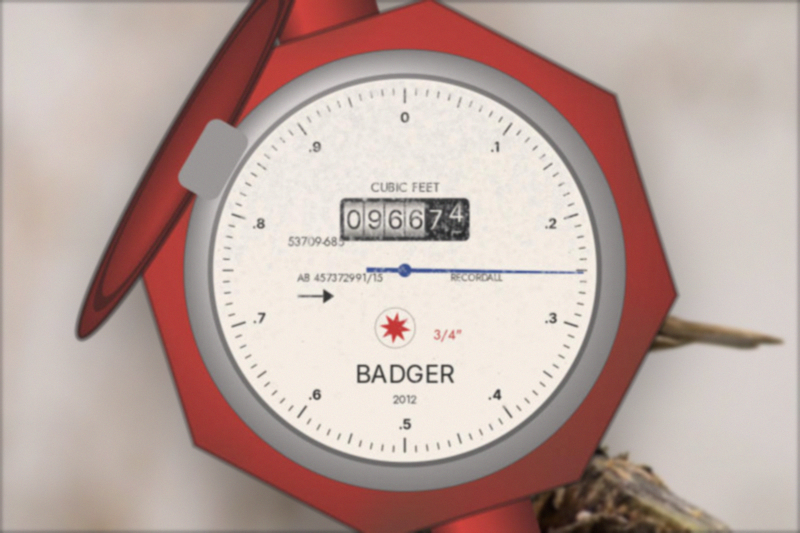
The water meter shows **96674.25** ft³
